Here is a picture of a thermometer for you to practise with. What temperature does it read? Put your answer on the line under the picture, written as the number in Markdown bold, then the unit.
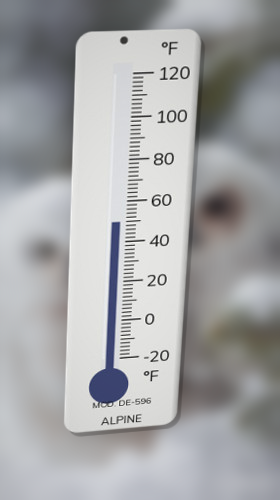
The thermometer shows **50** °F
